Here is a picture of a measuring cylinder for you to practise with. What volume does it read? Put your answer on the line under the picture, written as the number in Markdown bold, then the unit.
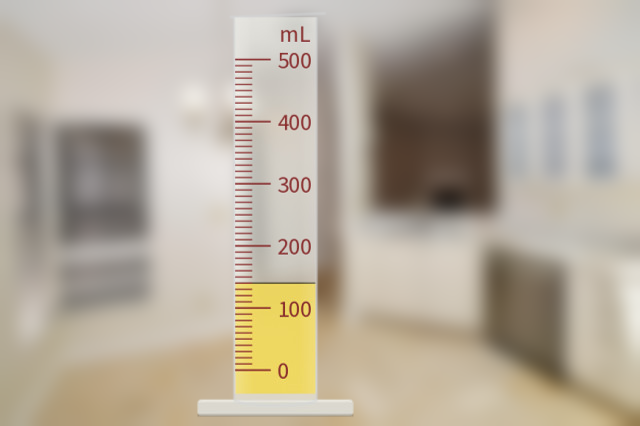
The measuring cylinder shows **140** mL
